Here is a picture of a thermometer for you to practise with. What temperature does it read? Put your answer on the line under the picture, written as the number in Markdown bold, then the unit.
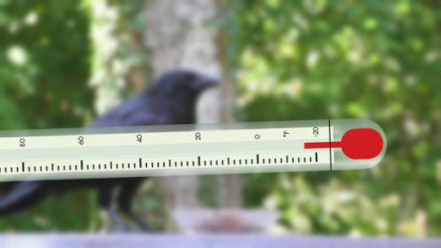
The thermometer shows **-16** °F
